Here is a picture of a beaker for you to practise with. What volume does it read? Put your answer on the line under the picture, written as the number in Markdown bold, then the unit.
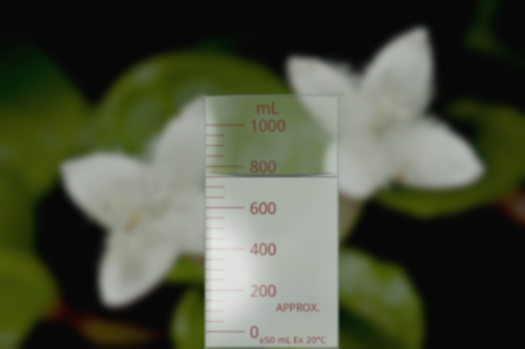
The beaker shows **750** mL
